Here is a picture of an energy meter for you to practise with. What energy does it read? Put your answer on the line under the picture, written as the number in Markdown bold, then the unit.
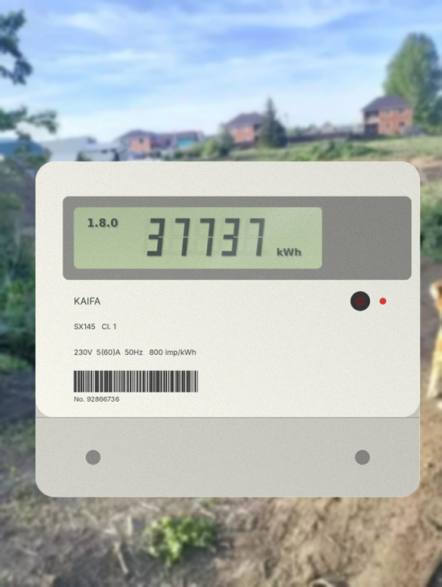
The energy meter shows **37737** kWh
